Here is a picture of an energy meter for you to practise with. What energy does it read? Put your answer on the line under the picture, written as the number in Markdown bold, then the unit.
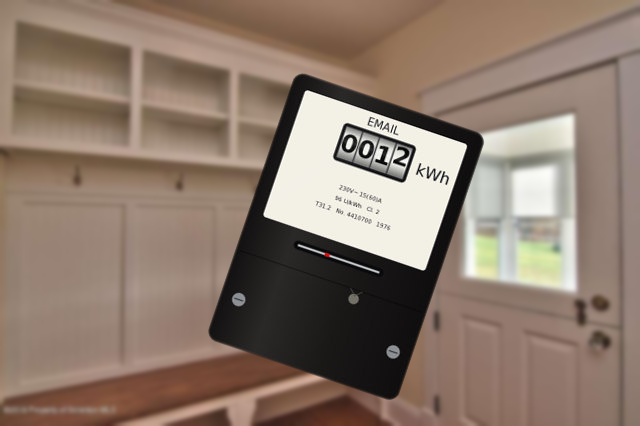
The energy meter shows **12** kWh
